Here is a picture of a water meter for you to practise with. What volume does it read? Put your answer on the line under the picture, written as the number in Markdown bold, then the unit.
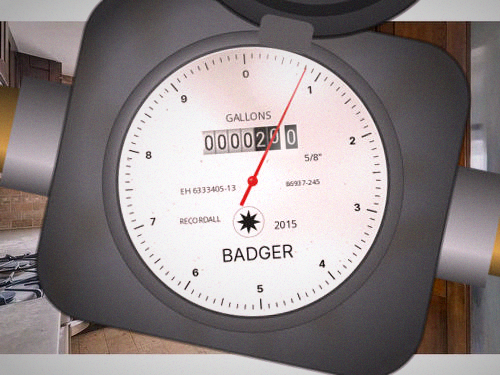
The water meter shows **200.8** gal
